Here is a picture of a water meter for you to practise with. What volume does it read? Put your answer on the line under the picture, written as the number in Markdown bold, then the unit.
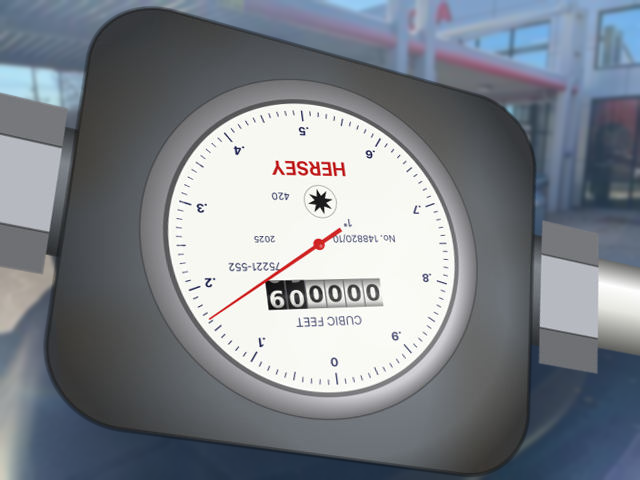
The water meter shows **9.16** ft³
